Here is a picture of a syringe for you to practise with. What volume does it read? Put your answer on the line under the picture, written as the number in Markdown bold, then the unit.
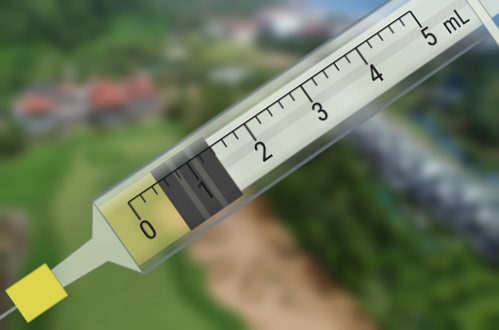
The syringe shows **0.5** mL
